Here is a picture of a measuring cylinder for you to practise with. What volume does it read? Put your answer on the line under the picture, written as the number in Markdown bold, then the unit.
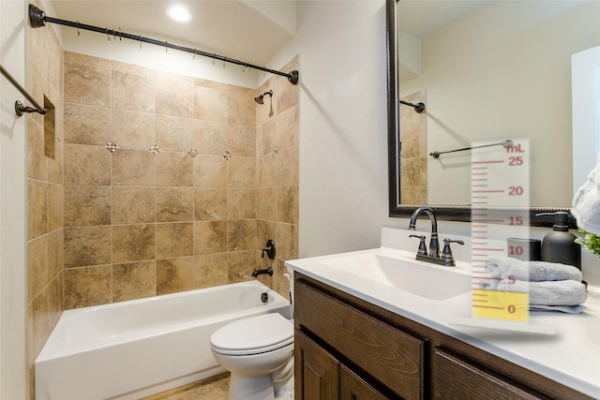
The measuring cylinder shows **3** mL
